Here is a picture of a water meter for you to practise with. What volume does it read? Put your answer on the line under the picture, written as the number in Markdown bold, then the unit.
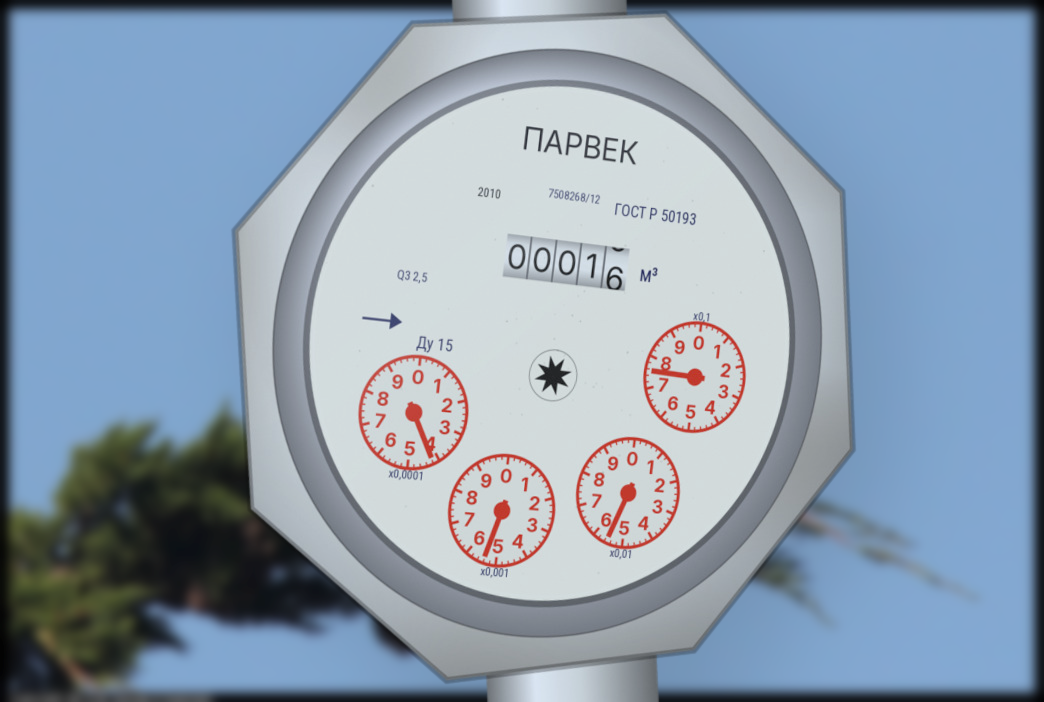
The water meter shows **15.7554** m³
